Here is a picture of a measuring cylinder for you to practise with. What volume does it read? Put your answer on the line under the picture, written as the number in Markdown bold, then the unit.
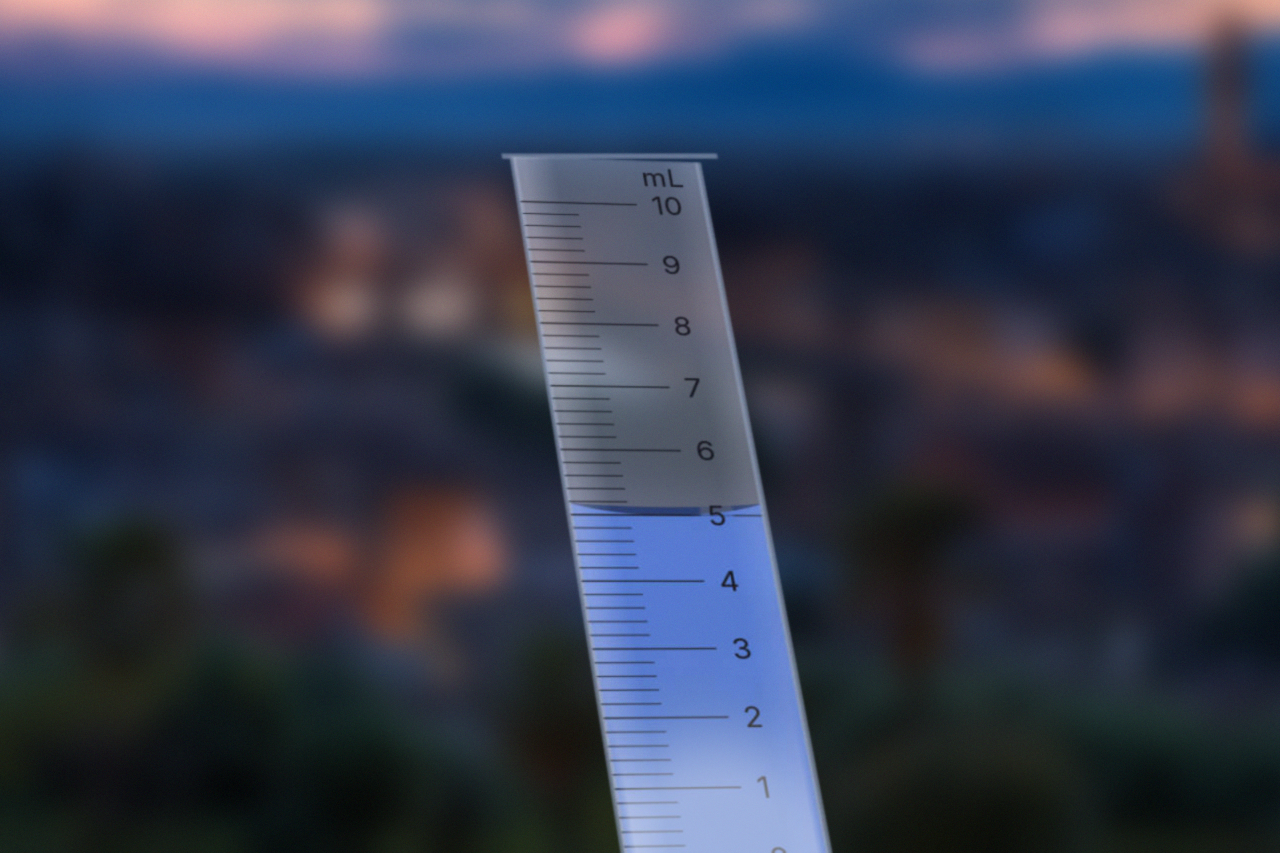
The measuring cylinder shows **5** mL
